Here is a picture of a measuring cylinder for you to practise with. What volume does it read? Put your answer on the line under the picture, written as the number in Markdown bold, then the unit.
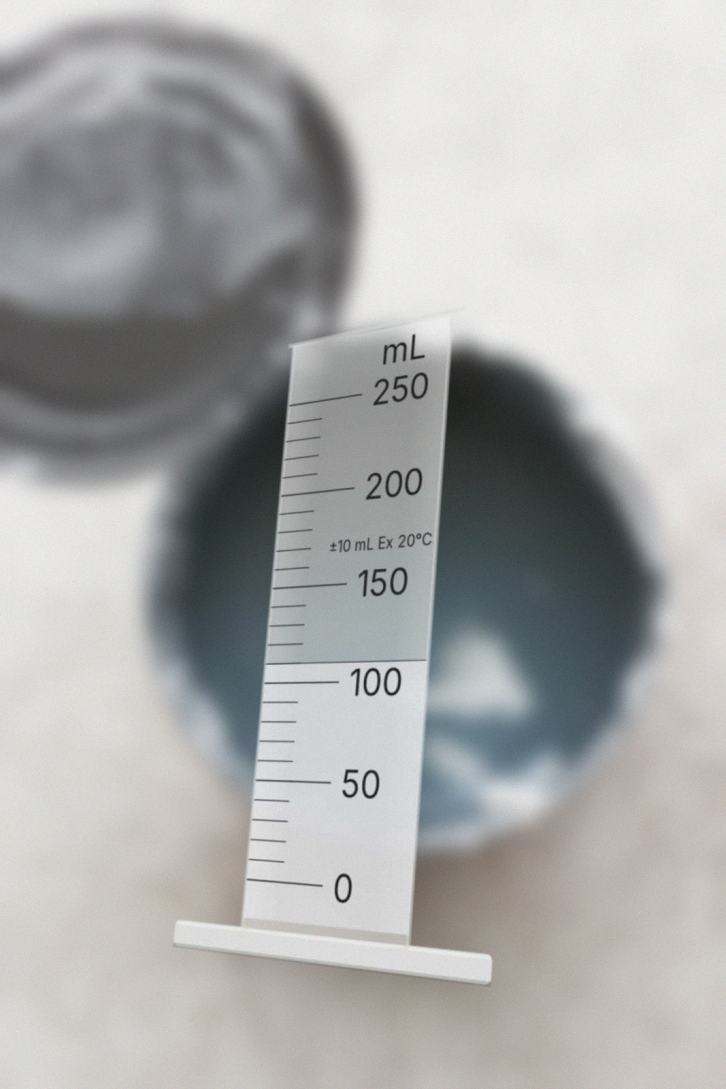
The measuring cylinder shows **110** mL
